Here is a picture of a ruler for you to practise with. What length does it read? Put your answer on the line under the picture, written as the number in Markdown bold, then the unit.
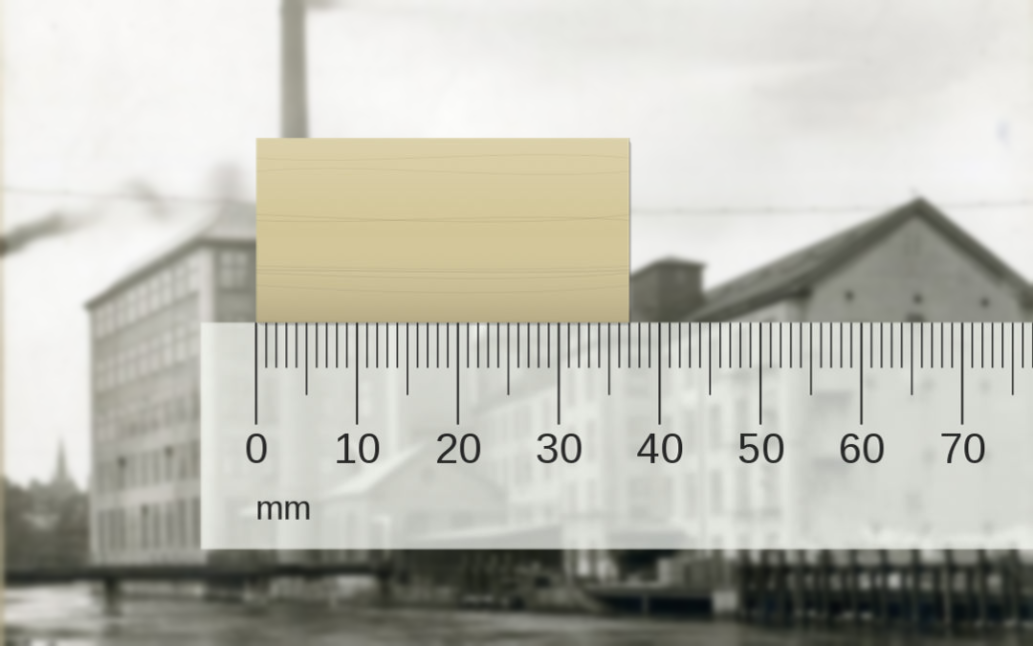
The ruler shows **37** mm
